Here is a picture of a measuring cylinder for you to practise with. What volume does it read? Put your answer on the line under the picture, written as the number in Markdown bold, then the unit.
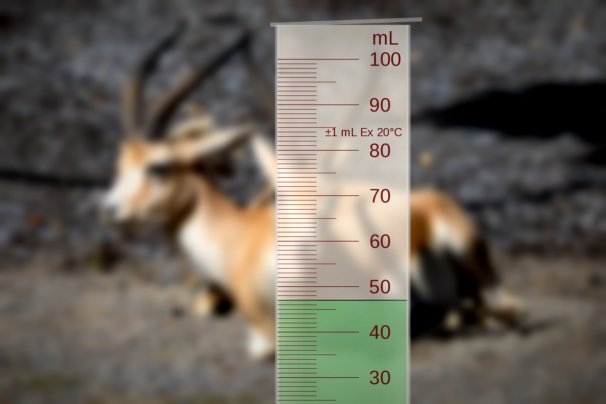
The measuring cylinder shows **47** mL
